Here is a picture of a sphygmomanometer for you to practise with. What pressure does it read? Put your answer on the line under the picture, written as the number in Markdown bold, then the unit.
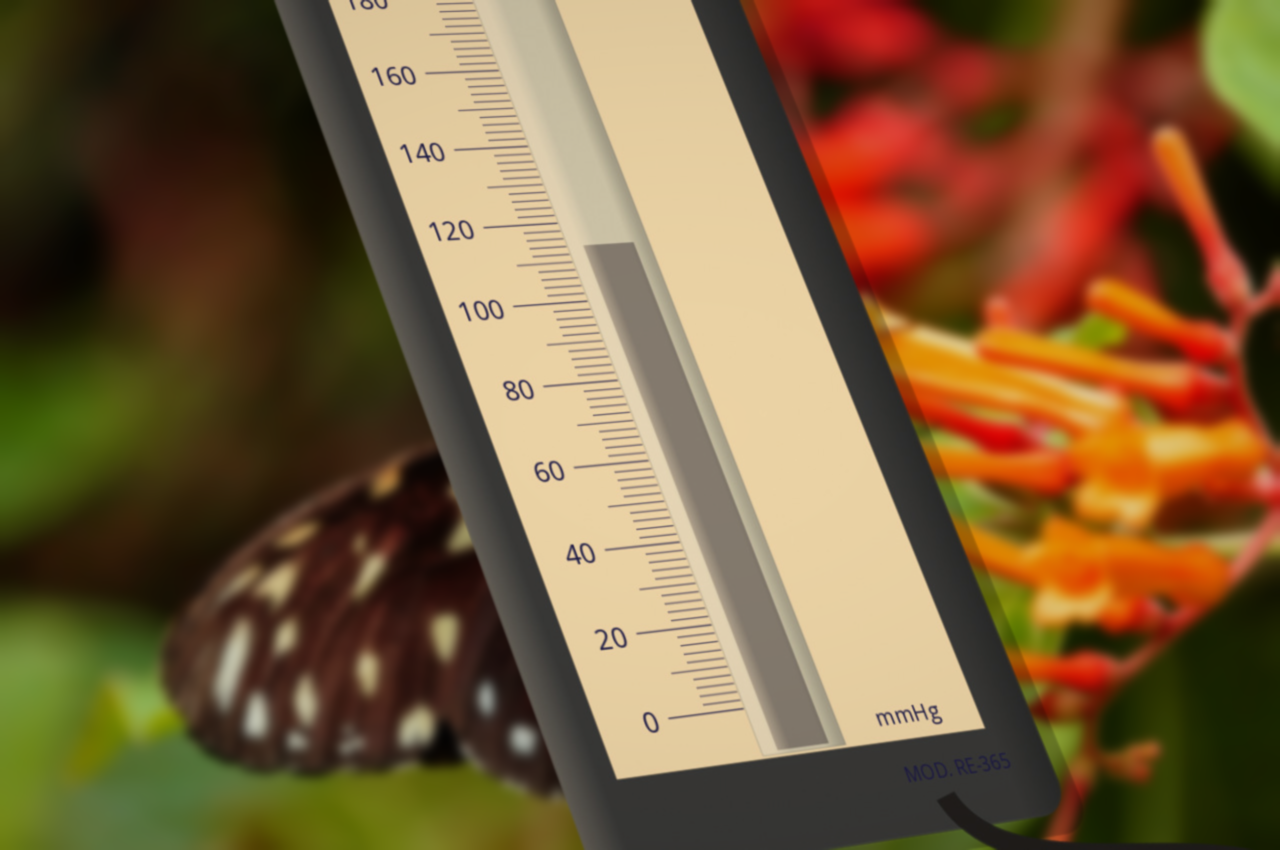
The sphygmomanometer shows **114** mmHg
